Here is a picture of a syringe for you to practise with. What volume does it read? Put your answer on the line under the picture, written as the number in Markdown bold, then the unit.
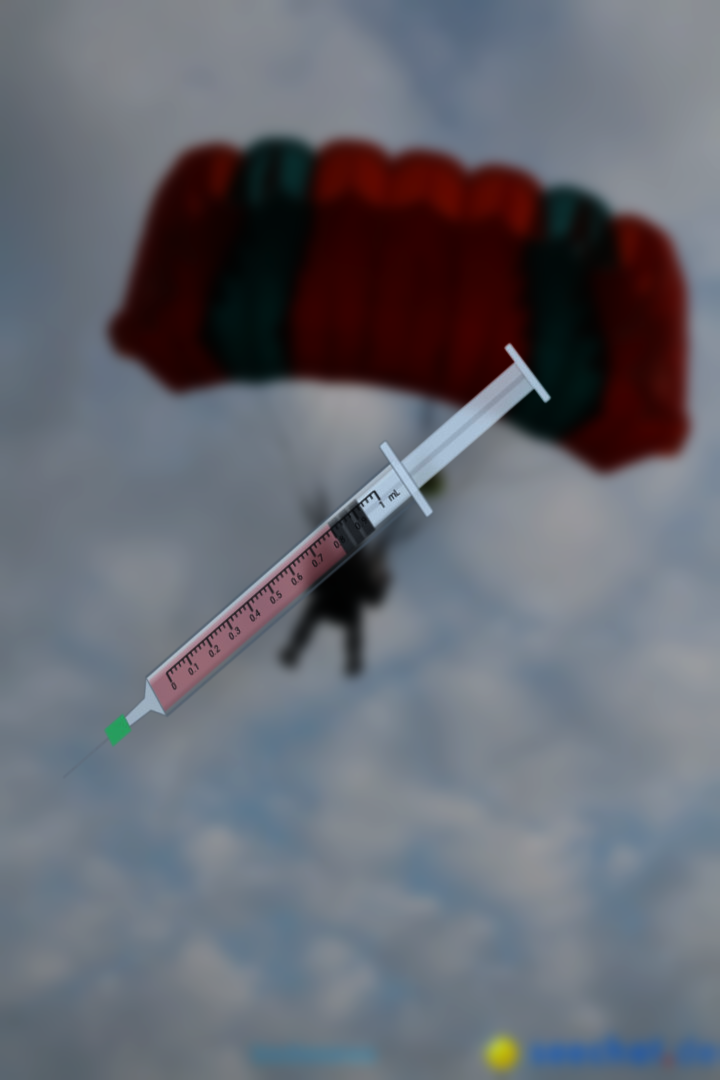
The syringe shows **0.8** mL
